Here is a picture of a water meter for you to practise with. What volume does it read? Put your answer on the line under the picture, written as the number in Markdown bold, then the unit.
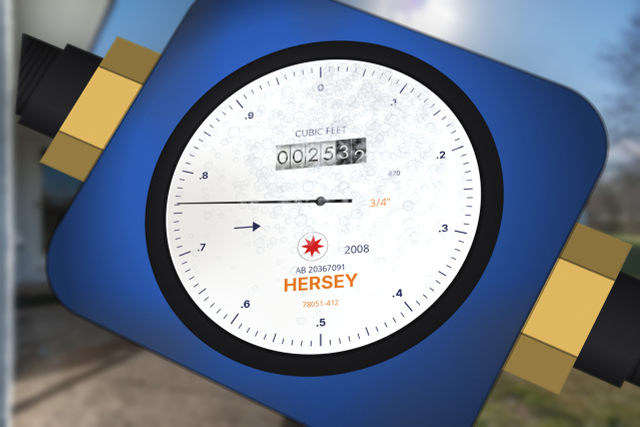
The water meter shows **2531.76** ft³
